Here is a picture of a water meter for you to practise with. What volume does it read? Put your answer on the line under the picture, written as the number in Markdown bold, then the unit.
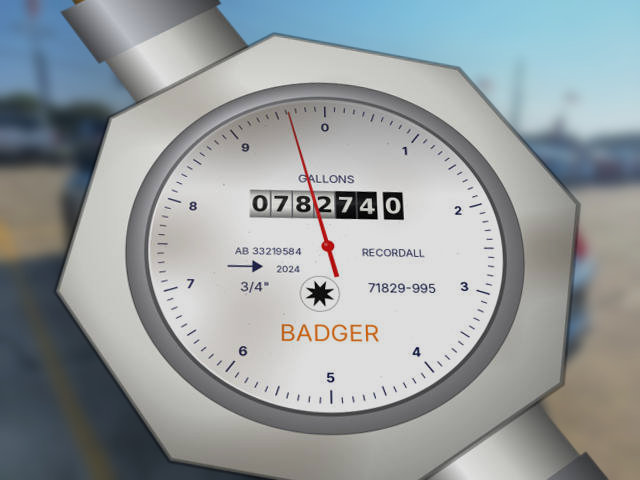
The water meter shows **782739.6** gal
